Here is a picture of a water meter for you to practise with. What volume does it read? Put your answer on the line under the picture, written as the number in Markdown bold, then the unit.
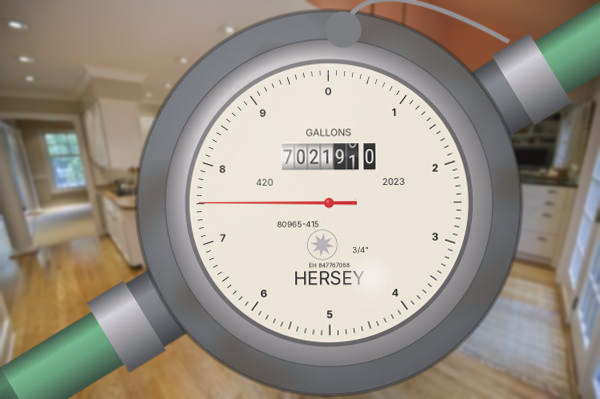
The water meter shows **7021907.5** gal
